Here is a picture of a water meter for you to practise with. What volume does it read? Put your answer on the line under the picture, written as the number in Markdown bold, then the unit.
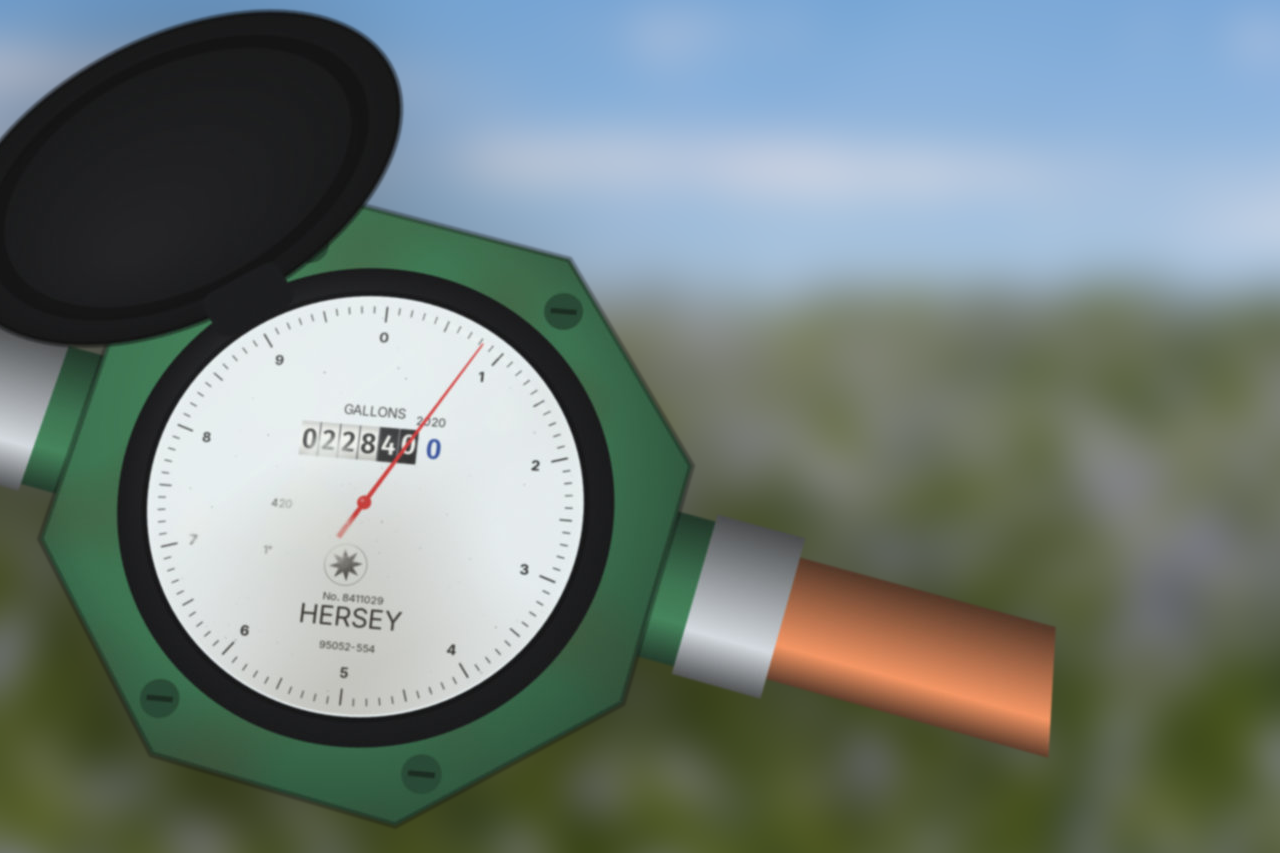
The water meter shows **228400.8** gal
